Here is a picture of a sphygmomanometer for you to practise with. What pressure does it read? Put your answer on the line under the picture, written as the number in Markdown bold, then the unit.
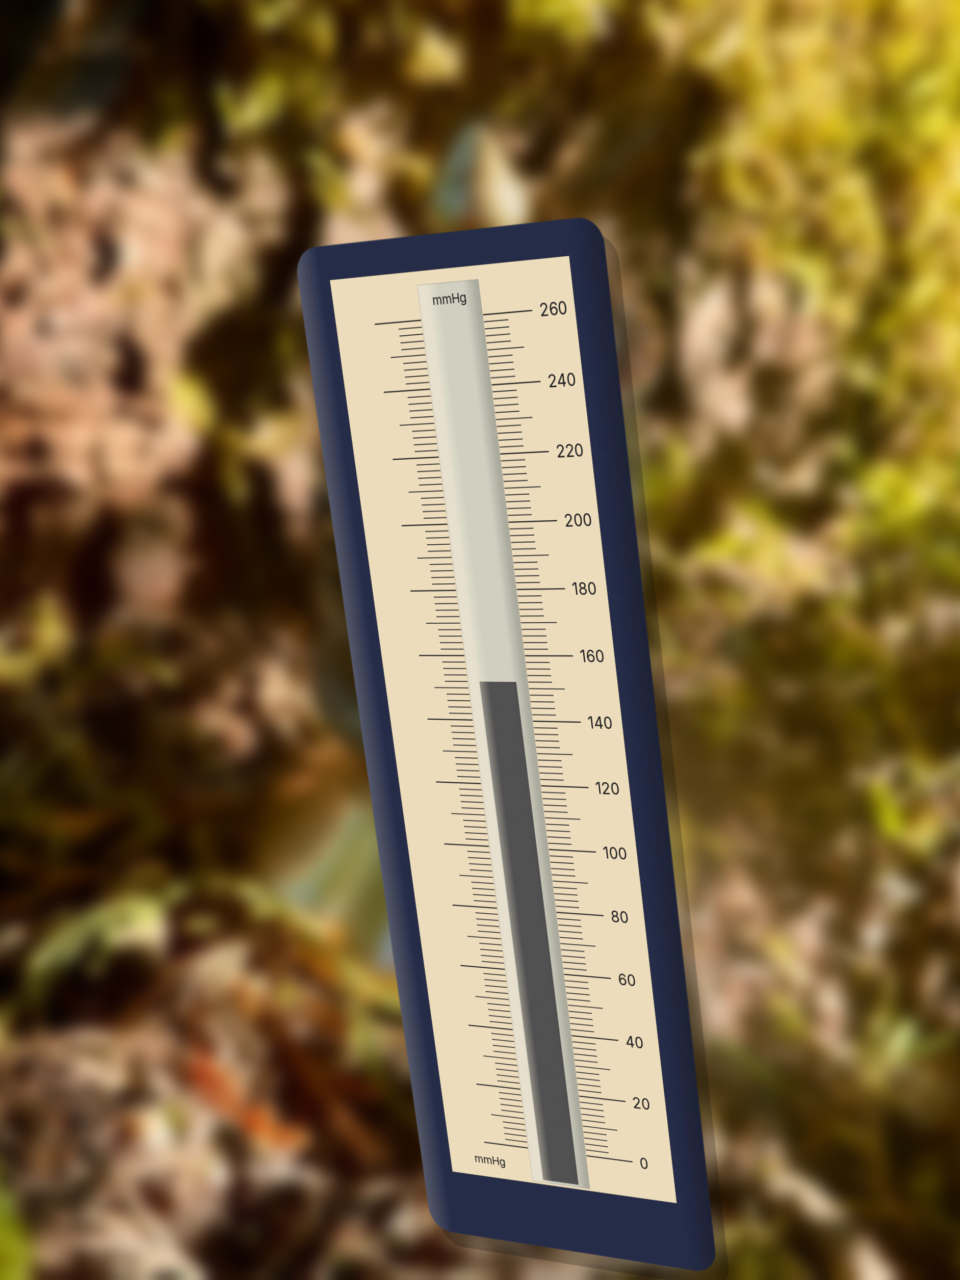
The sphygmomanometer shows **152** mmHg
